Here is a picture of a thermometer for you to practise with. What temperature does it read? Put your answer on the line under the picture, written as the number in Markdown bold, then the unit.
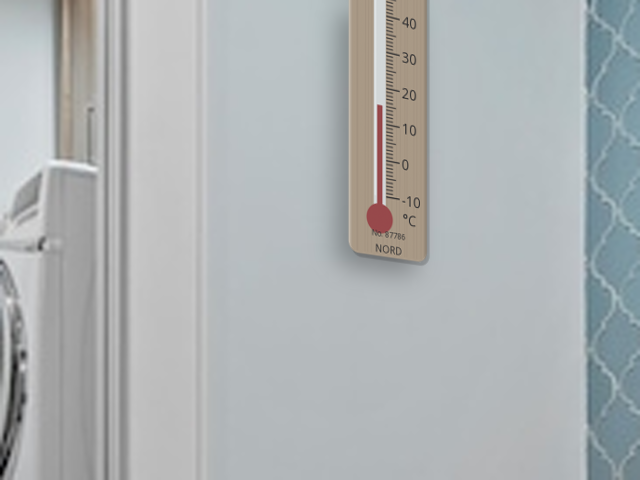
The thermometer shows **15** °C
